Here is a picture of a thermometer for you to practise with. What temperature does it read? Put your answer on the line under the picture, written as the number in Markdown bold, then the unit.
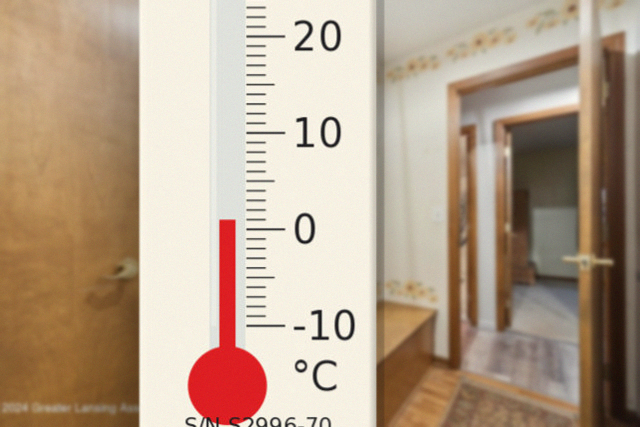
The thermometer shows **1** °C
